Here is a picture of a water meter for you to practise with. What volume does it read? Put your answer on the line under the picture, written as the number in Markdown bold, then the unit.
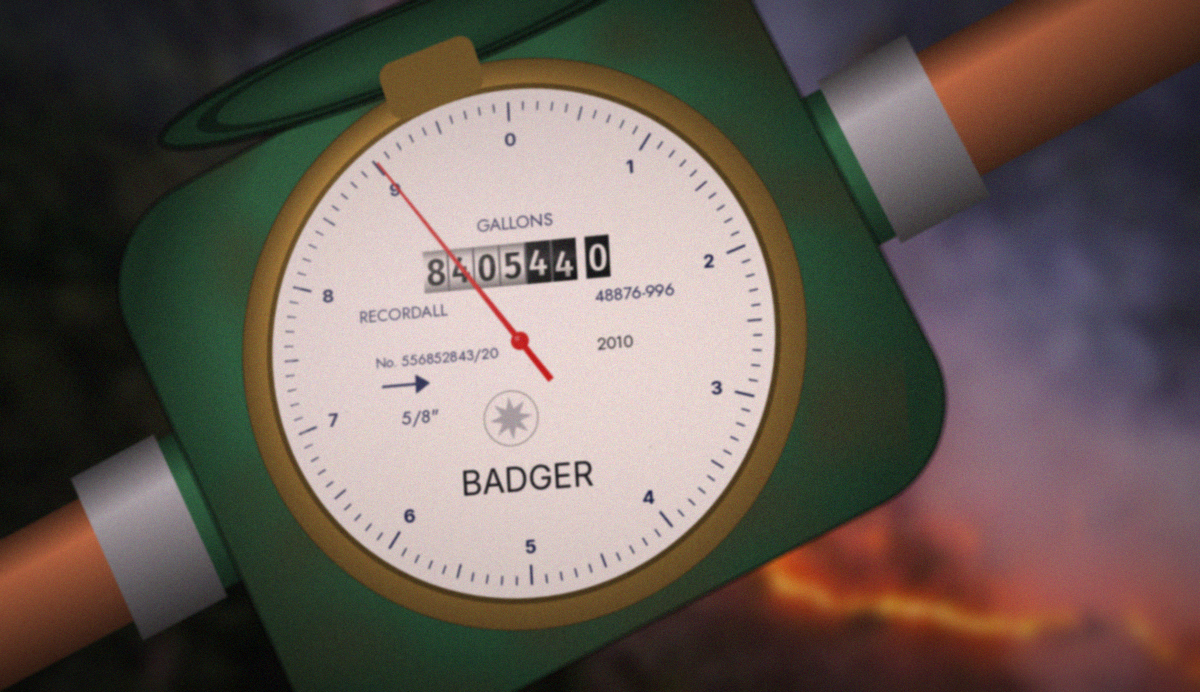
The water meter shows **8405439.0** gal
